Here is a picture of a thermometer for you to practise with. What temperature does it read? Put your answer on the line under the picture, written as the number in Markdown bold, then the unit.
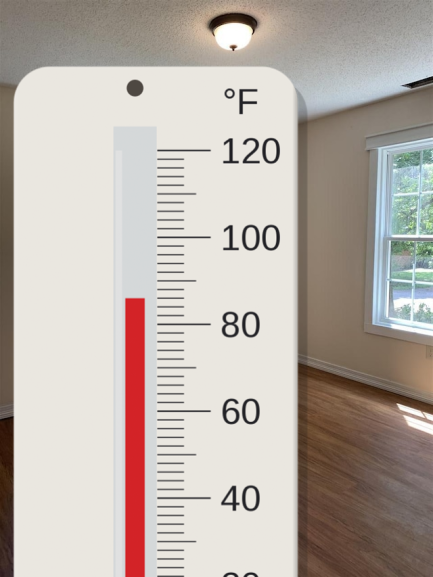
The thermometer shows **86** °F
